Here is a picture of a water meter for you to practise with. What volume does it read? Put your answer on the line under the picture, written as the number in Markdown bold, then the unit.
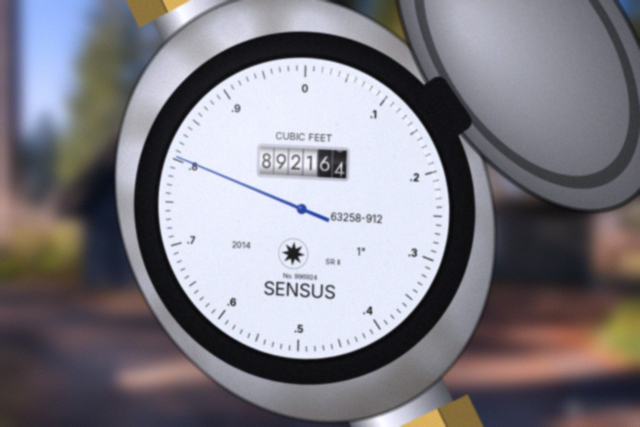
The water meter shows **892163.80** ft³
